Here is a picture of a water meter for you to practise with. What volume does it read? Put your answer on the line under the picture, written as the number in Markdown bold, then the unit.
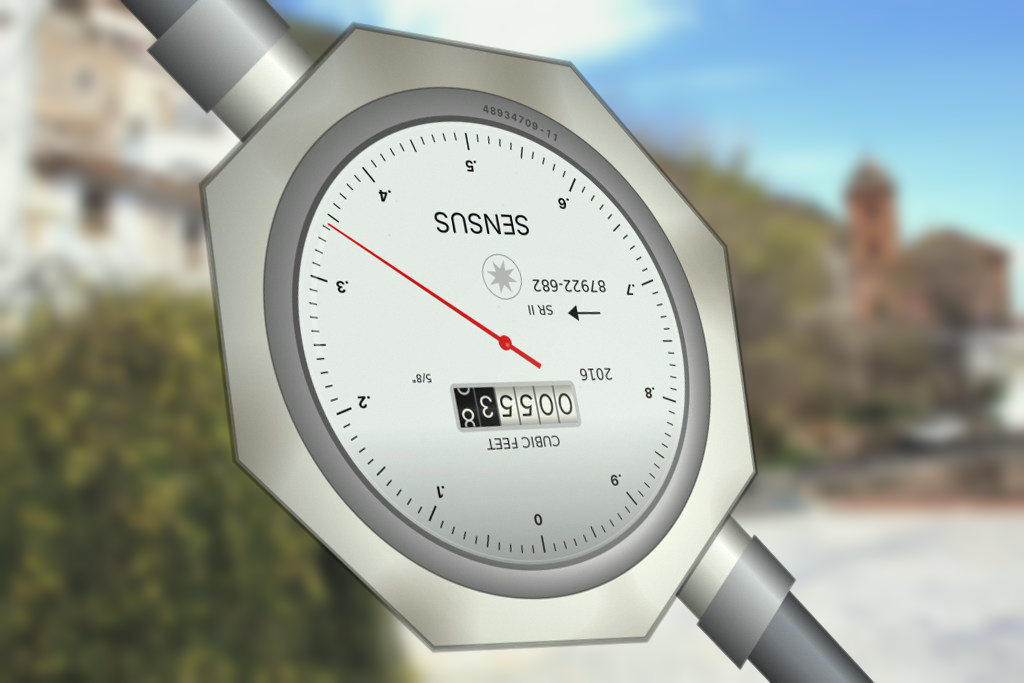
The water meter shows **5538.34** ft³
